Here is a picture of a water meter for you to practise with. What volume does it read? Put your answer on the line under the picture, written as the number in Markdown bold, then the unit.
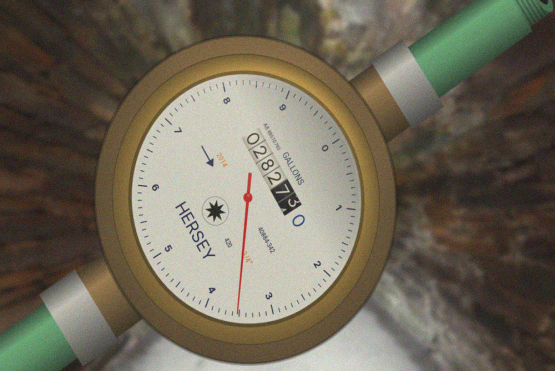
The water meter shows **282733.5** gal
